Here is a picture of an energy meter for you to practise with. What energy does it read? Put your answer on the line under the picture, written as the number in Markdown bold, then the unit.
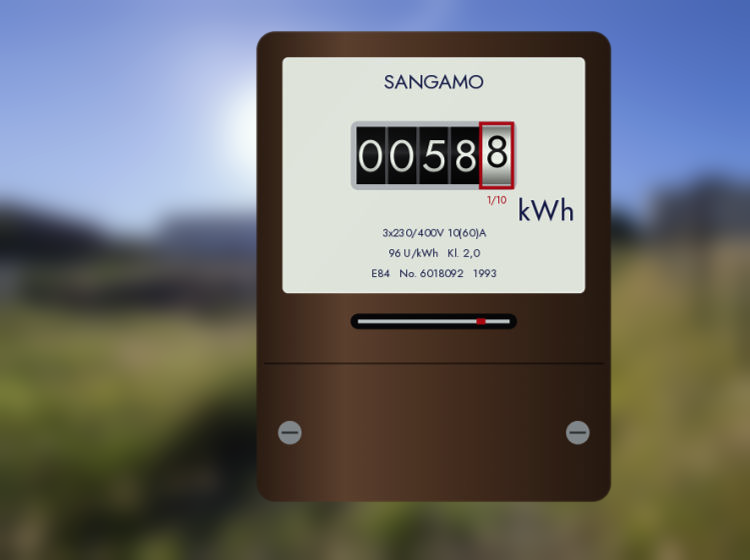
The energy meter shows **58.8** kWh
